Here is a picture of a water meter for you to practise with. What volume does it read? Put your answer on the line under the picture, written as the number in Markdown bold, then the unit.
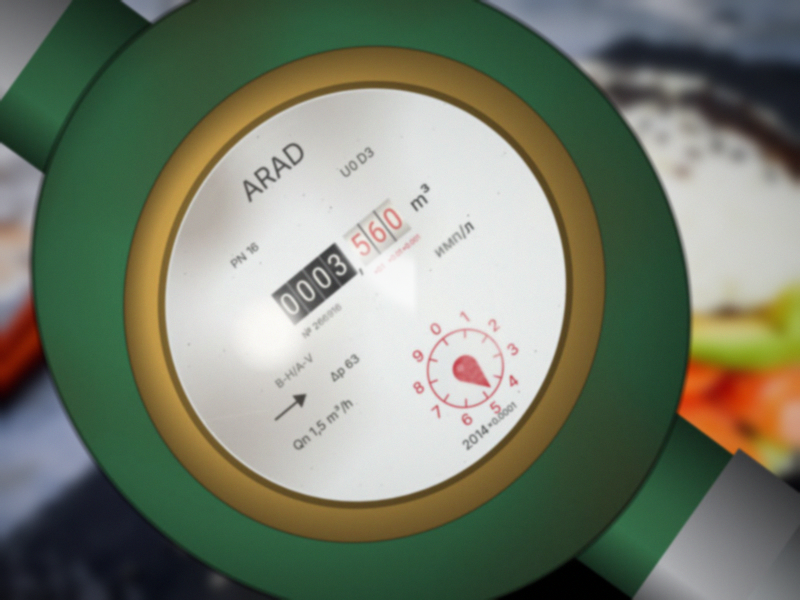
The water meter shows **3.5604** m³
